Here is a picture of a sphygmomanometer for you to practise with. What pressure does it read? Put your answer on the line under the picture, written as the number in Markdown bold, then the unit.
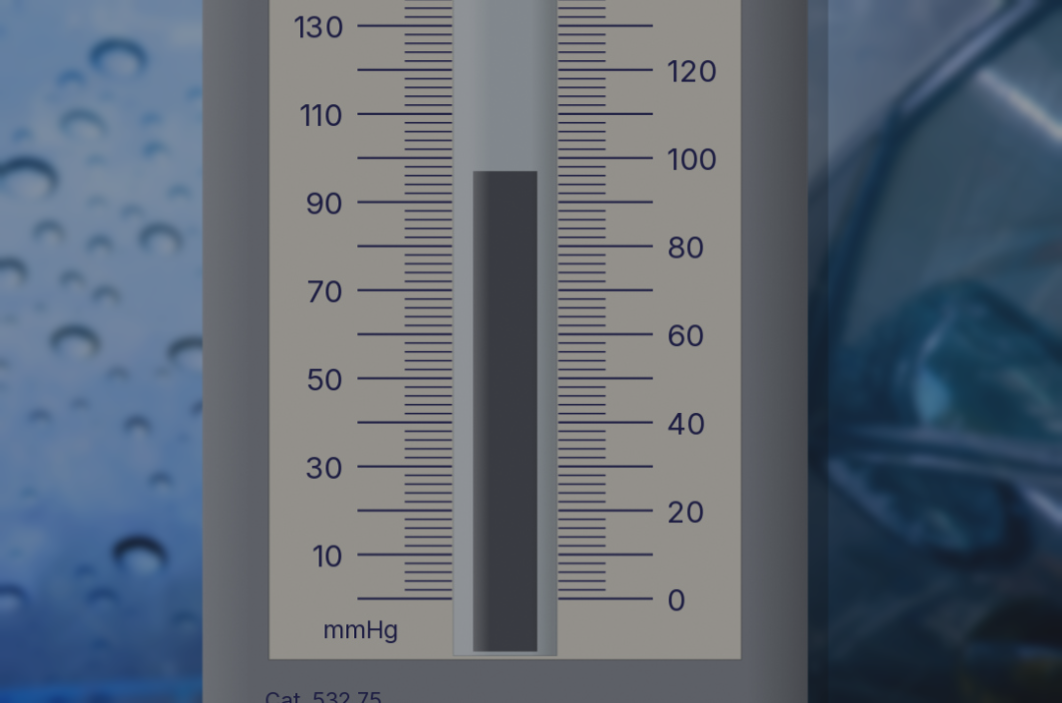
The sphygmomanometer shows **97** mmHg
